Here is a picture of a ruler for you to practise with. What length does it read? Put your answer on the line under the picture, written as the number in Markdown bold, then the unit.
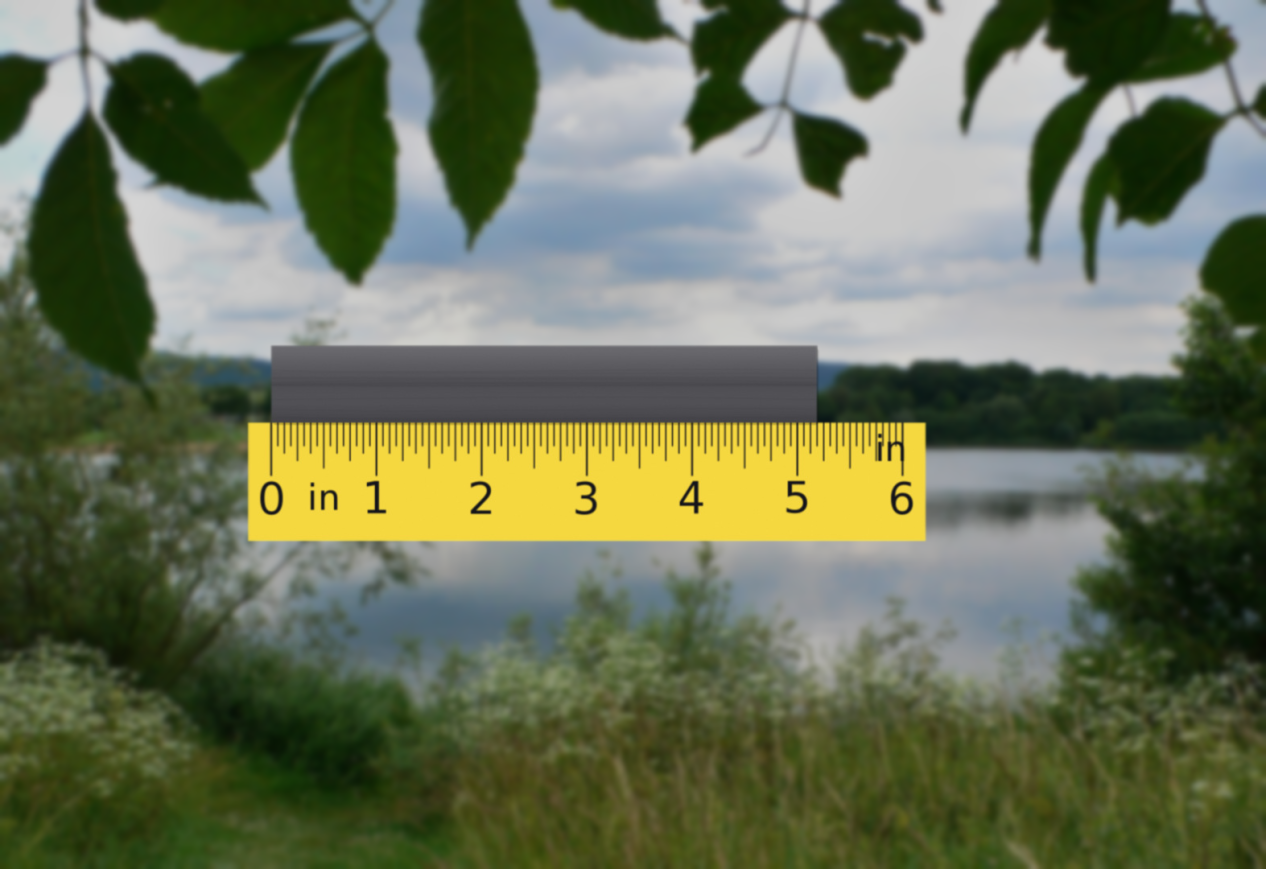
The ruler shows **5.1875** in
